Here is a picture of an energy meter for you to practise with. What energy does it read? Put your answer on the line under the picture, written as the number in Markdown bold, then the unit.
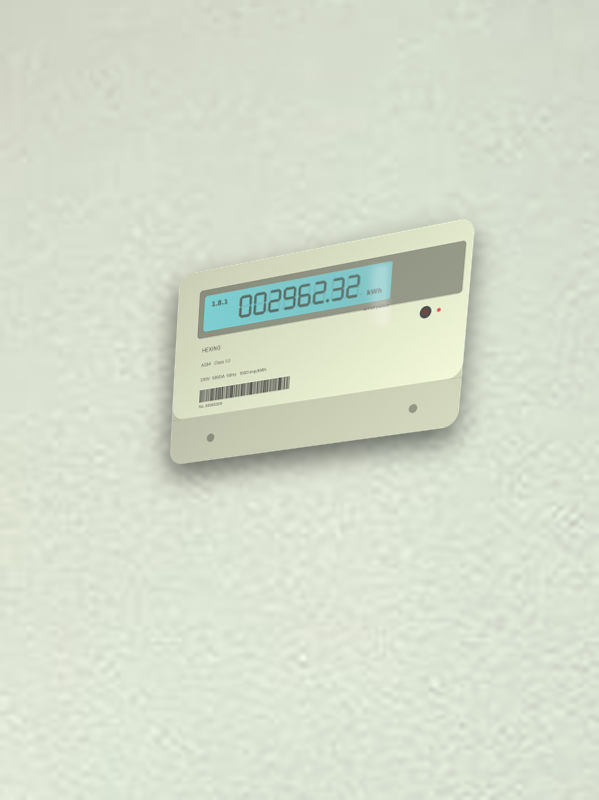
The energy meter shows **2962.32** kWh
